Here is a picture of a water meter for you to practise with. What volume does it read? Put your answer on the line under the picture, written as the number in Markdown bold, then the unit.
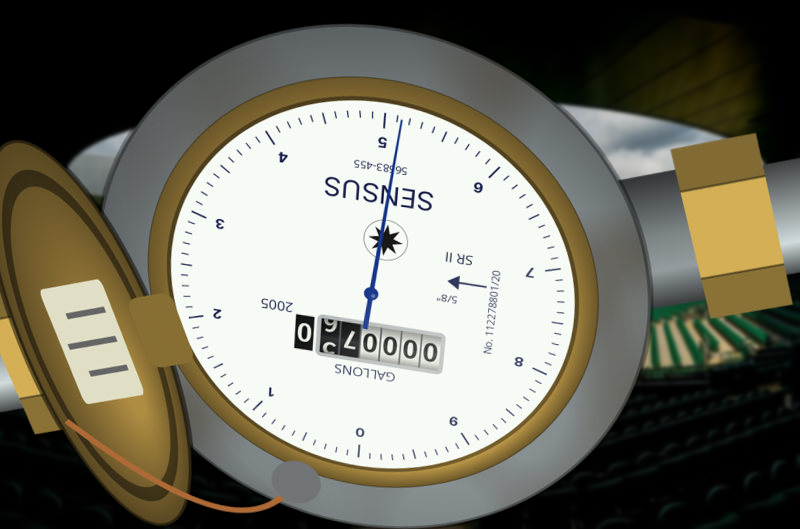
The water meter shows **755.1** gal
